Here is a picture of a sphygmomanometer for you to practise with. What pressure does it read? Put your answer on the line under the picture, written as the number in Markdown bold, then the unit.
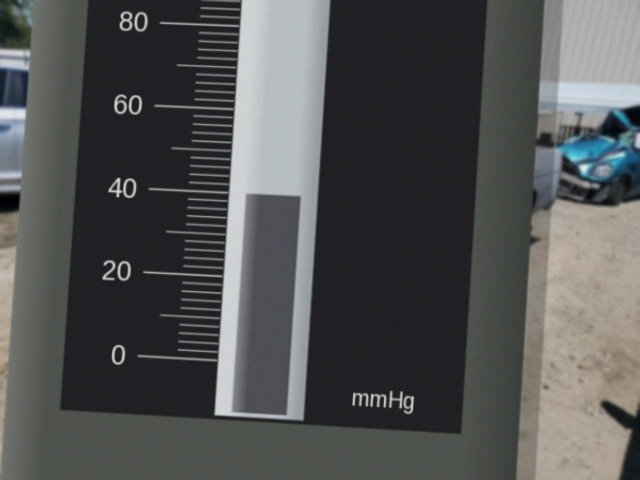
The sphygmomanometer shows **40** mmHg
